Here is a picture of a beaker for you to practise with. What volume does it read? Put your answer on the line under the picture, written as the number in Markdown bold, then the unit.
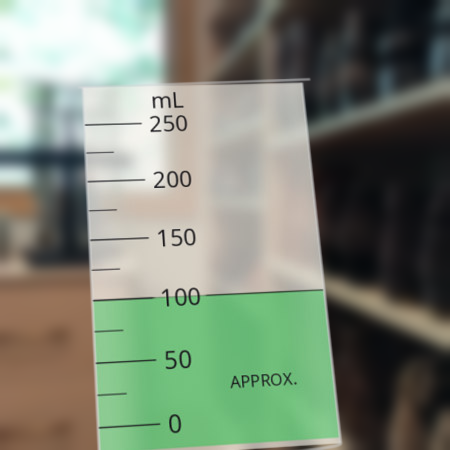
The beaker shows **100** mL
